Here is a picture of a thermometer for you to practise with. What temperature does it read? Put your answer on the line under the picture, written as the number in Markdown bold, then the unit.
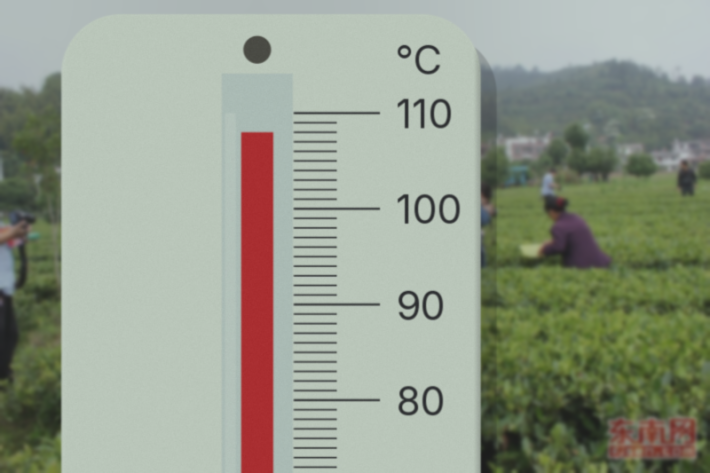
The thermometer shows **108** °C
